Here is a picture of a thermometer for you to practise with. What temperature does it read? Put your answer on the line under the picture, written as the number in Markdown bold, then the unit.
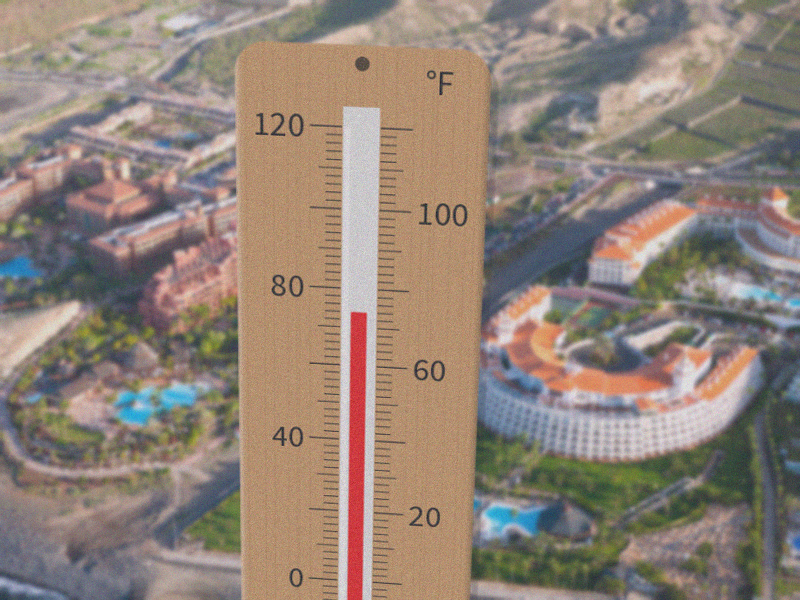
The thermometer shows **74** °F
